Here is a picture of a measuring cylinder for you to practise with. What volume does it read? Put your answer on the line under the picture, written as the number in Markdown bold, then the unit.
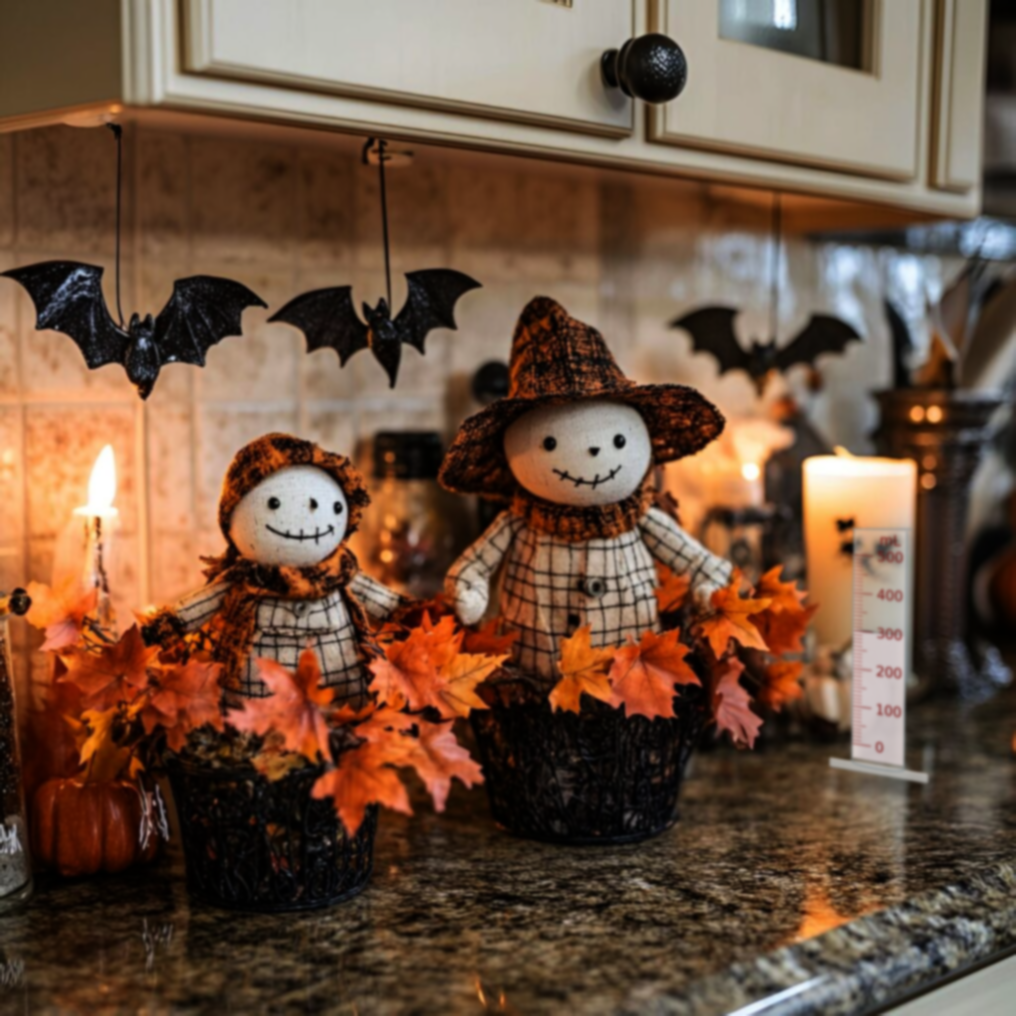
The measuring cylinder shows **300** mL
